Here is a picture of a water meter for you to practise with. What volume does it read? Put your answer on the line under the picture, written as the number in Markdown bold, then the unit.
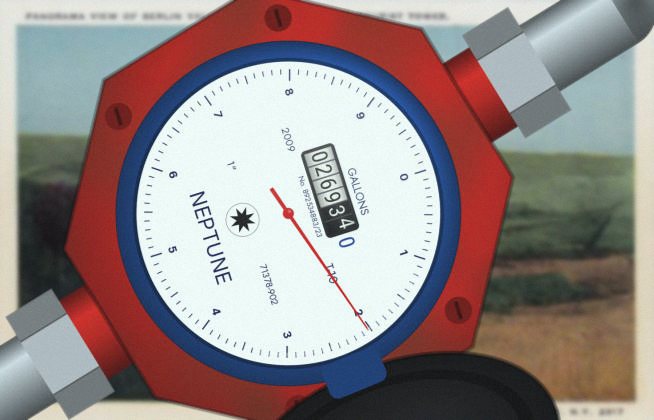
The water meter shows **269342.0** gal
